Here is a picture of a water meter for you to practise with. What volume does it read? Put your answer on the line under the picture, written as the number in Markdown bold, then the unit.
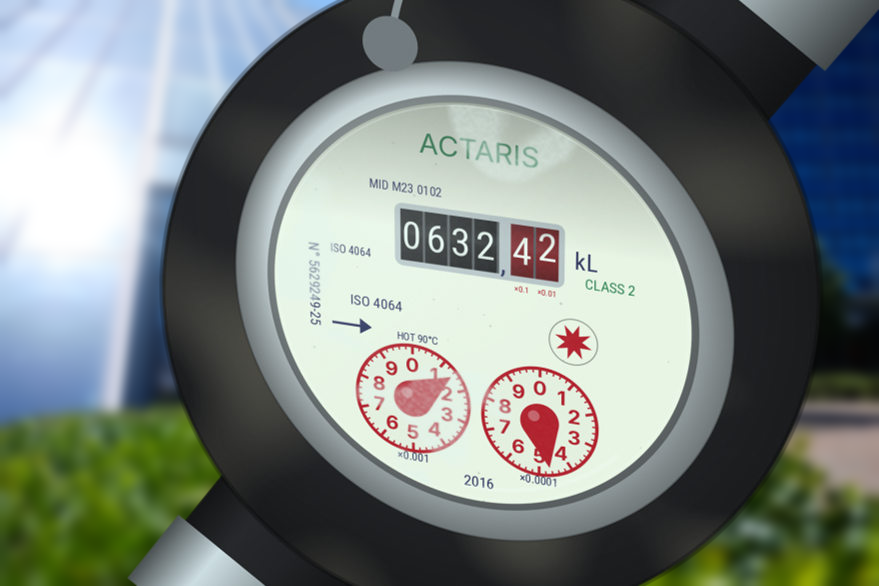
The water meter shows **632.4214** kL
